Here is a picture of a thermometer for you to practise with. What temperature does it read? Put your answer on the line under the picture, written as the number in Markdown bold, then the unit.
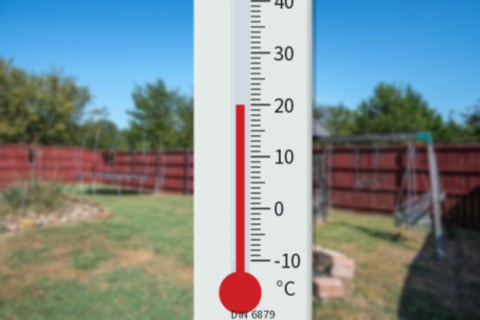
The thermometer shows **20** °C
